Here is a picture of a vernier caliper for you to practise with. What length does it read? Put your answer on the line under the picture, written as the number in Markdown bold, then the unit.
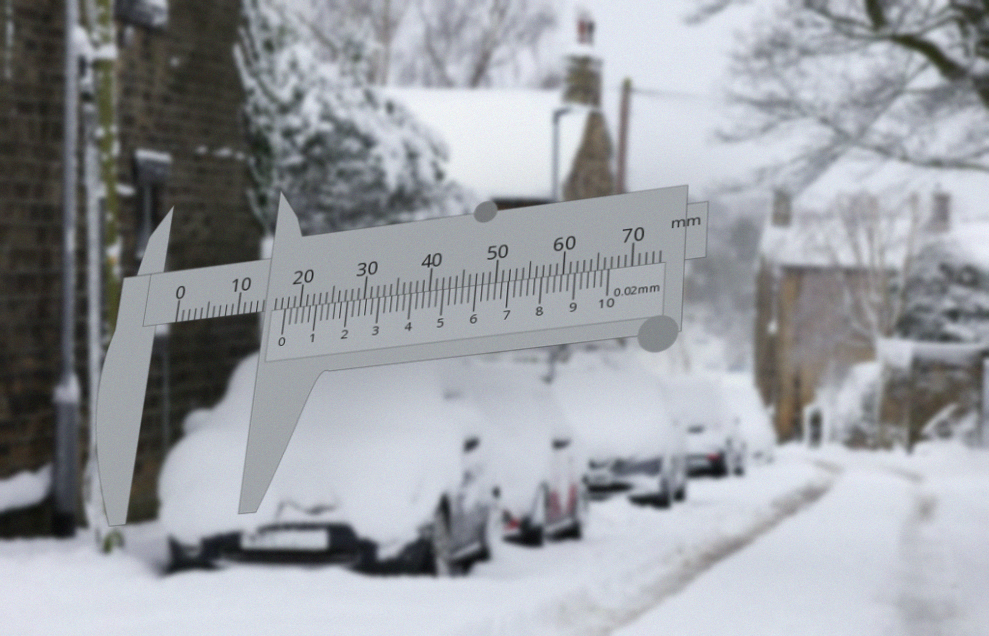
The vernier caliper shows **17.6** mm
